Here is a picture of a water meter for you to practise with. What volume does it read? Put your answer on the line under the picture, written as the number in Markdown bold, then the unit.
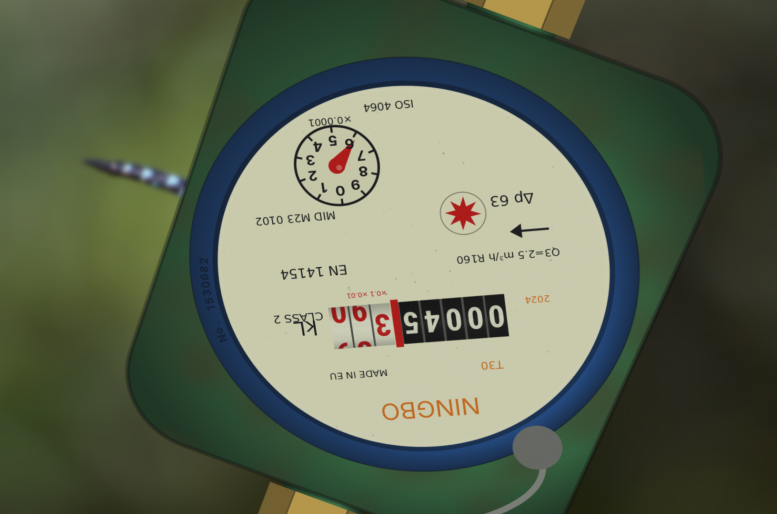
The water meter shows **45.3896** kL
